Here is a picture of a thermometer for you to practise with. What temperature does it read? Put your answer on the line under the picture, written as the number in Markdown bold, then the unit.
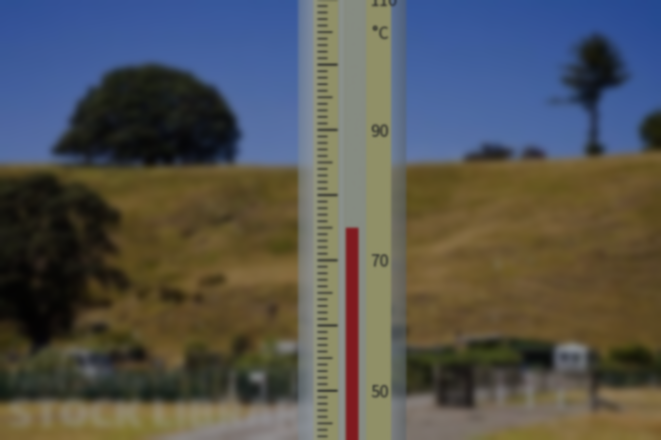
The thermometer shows **75** °C
